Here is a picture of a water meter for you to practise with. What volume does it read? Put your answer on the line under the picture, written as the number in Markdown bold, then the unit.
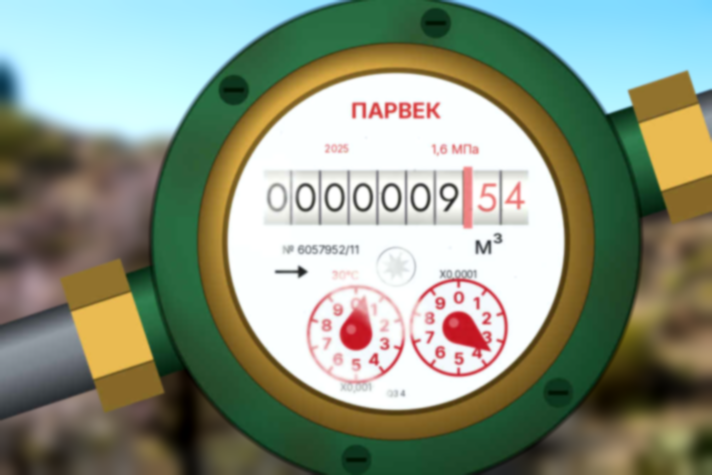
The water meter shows **9.5403** m³
